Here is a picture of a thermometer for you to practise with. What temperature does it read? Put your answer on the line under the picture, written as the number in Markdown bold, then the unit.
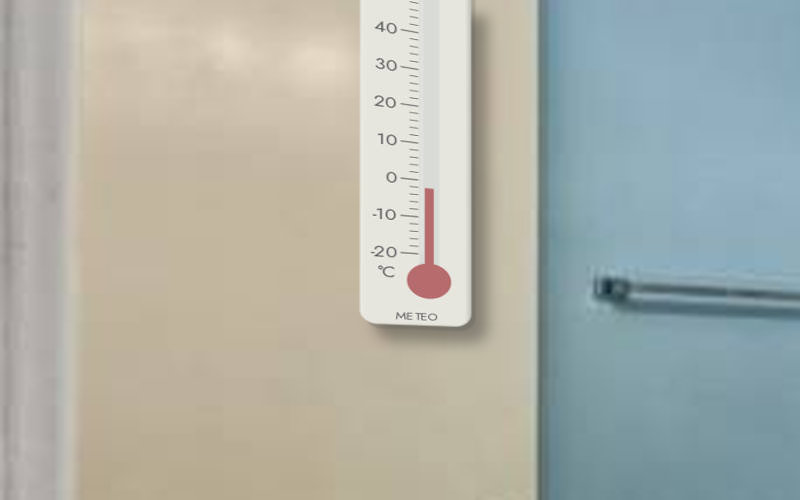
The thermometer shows **-2** °C
